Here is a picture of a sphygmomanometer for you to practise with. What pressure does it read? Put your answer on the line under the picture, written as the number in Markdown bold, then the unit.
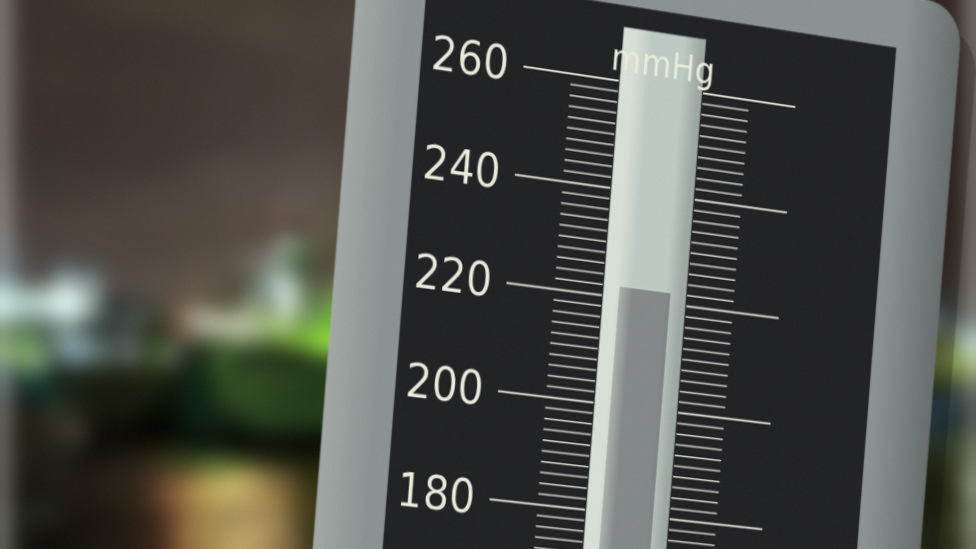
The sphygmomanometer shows **222** mmHg
